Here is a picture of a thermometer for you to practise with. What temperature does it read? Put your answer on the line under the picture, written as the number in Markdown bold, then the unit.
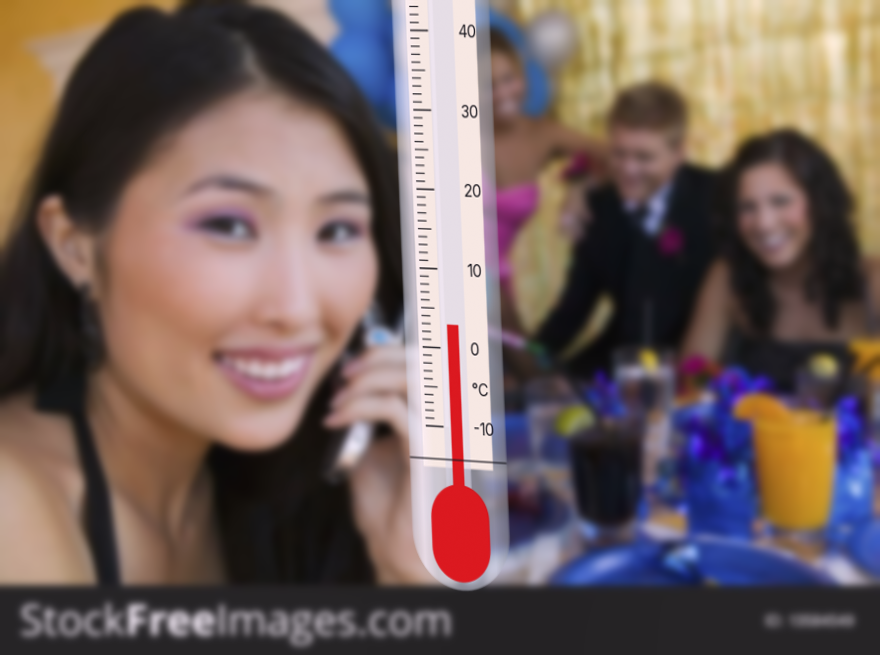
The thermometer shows **3** °C
